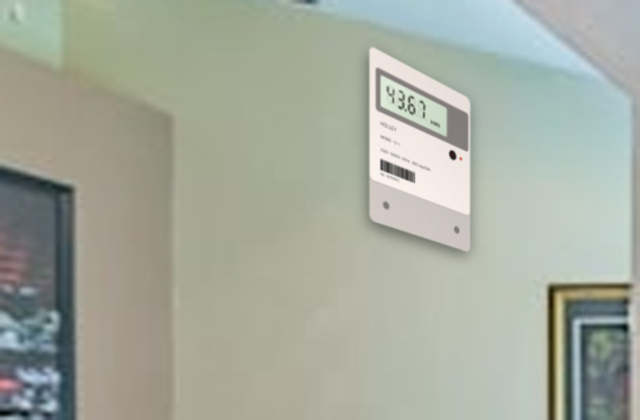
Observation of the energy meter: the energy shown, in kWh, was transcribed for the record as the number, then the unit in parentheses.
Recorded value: 43.67 (kWh)
